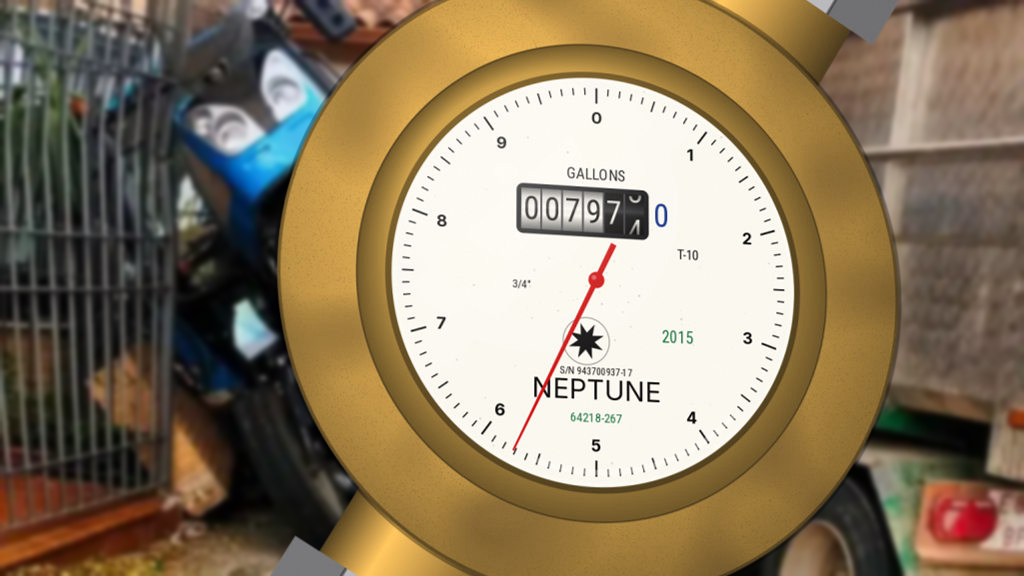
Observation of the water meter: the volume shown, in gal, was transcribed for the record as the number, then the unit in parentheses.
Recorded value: 79735.7 (gal)
